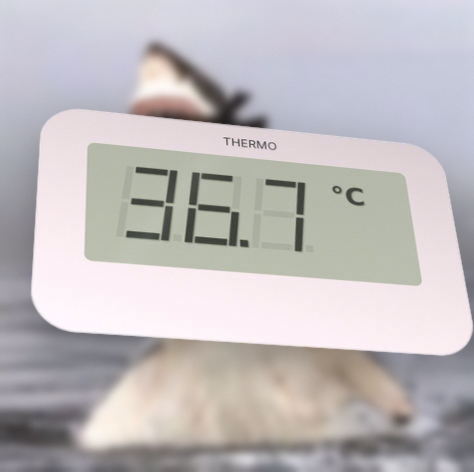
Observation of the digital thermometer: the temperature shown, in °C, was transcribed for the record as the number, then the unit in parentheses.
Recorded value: 36.7 (°C)
